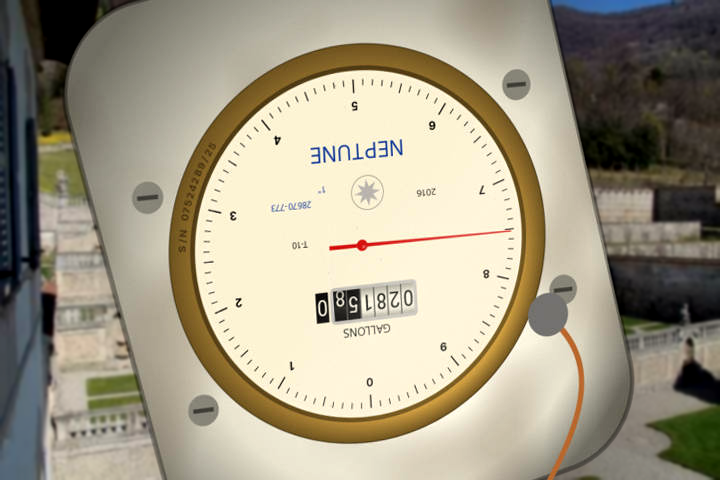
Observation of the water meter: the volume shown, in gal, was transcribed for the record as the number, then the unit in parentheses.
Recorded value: 281577.5 (gal)
